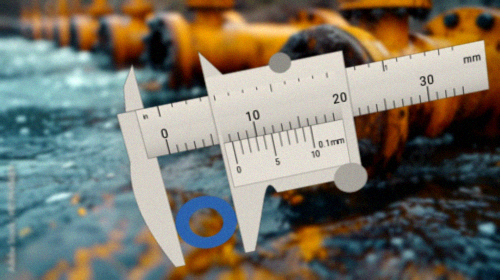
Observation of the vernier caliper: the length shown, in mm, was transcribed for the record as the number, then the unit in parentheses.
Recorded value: 7.2 (mm)
